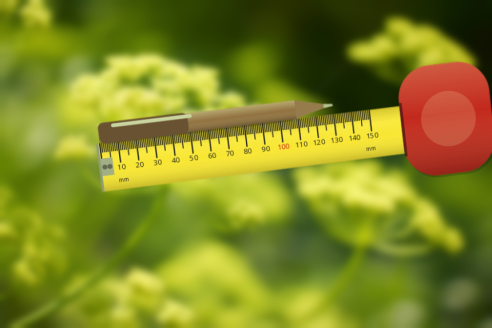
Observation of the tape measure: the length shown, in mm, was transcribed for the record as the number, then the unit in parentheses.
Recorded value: 130 (mm)
